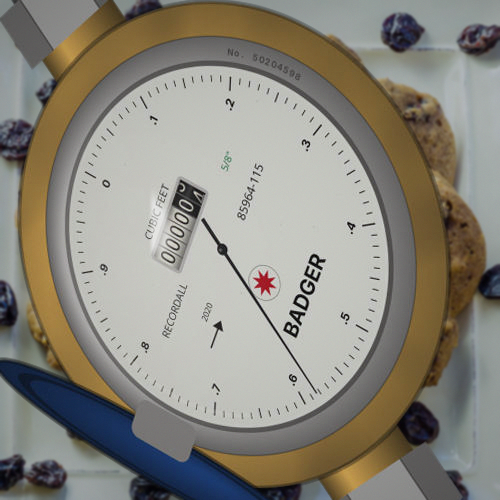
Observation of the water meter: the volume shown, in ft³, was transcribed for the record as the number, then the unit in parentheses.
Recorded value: 3.58 (ft³)
